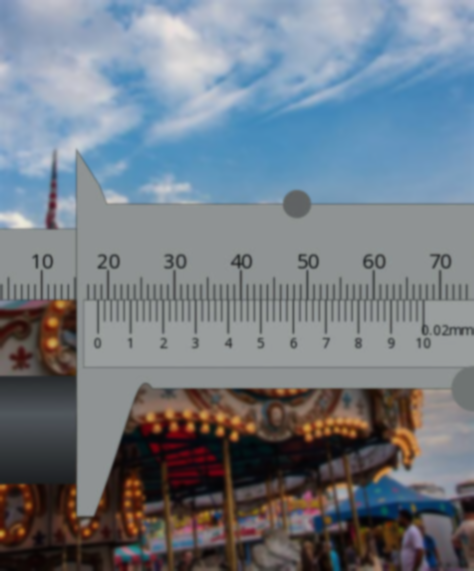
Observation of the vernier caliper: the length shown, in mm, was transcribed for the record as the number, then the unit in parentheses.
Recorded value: 18.5 (mm)
